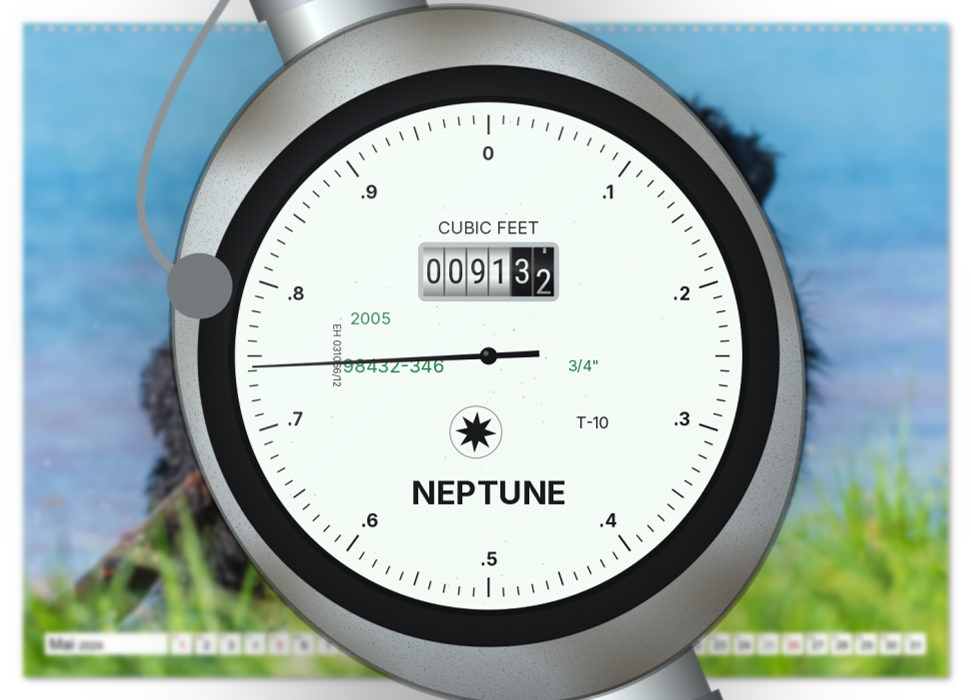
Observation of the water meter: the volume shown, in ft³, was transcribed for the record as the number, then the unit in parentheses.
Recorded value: 9131.74 (ft³)
